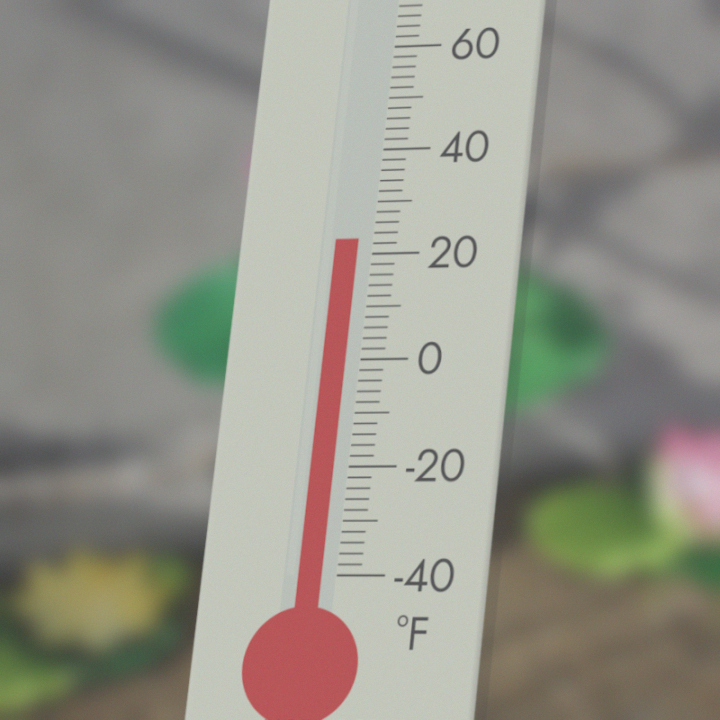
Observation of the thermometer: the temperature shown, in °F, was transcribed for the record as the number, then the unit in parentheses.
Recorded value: 23 (°F)
